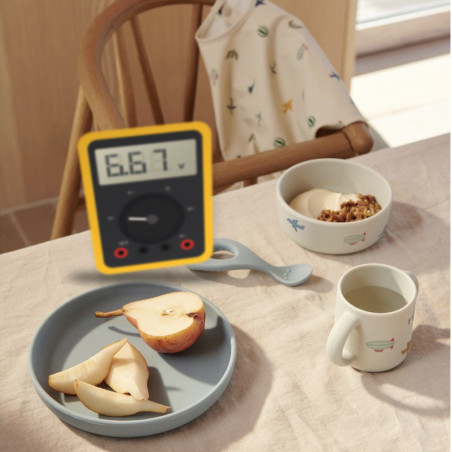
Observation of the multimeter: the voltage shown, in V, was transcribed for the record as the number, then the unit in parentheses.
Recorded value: 6.67 (V)
